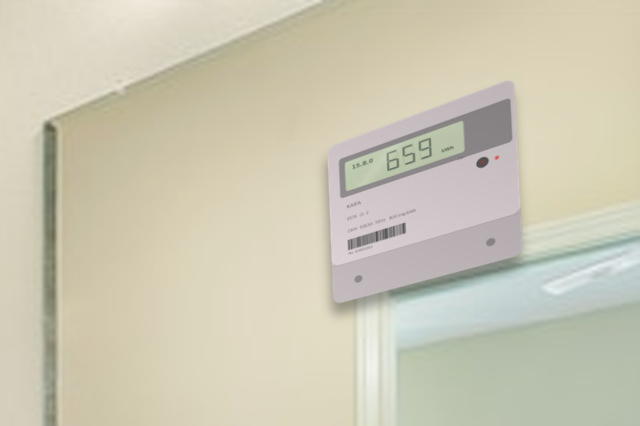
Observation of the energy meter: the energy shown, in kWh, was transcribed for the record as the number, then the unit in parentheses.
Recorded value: 659 (kWh)
